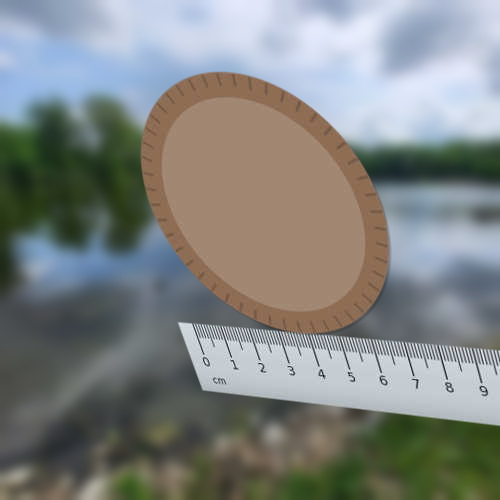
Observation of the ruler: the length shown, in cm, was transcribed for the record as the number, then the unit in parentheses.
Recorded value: 7.5 (cm)
